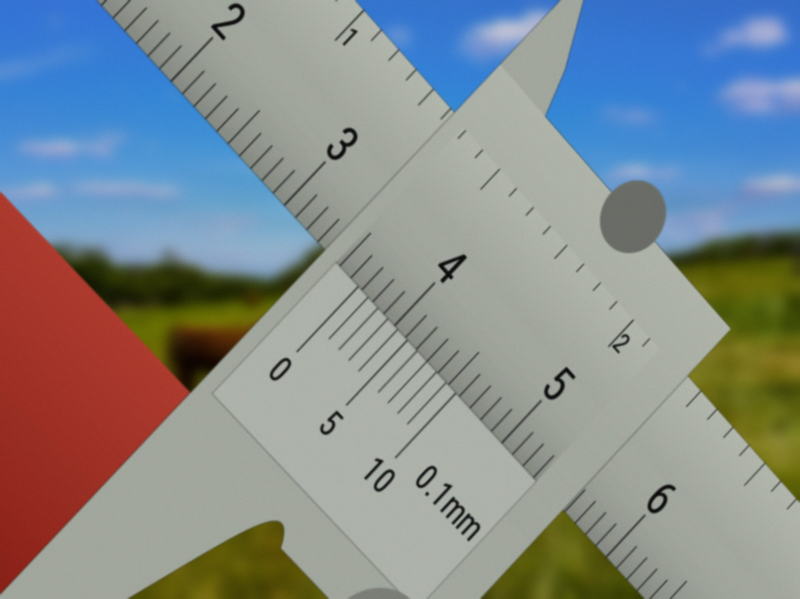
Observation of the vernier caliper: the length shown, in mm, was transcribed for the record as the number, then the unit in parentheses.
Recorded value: 36.7 (mm)
